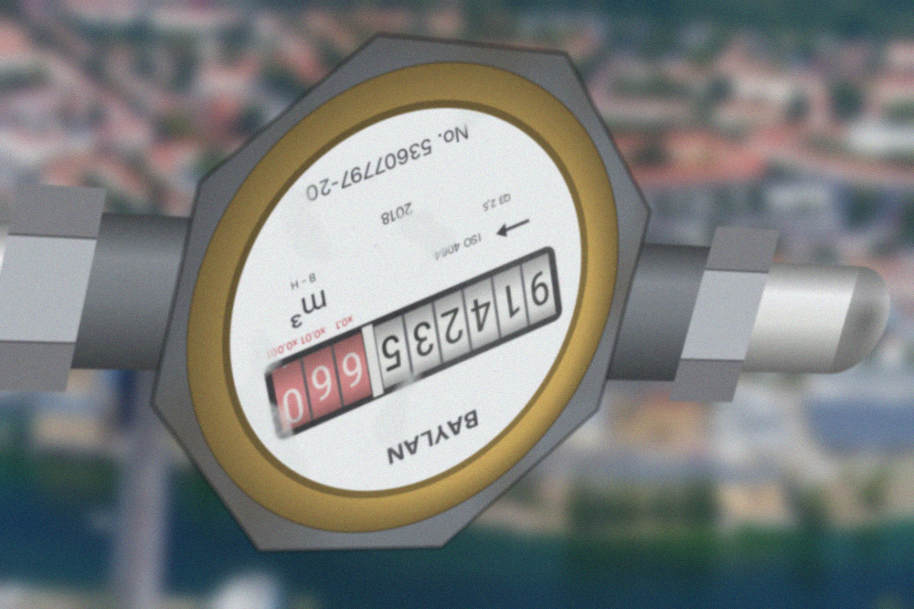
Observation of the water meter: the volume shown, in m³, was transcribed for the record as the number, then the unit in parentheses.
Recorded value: 914235.660 (m³)
